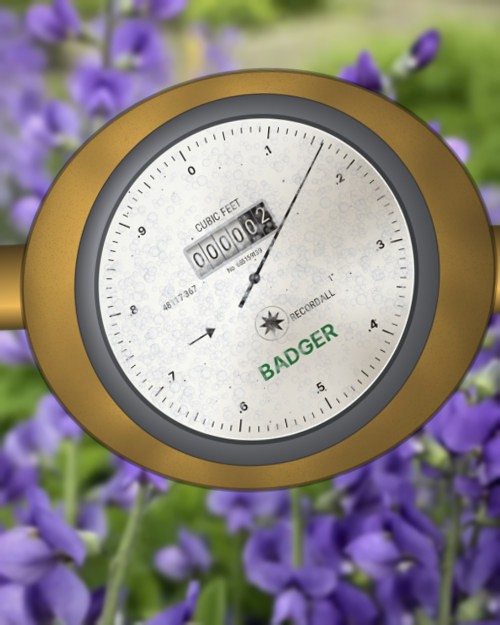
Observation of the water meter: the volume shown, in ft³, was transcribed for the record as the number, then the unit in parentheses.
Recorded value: 2.16 (ft³)
